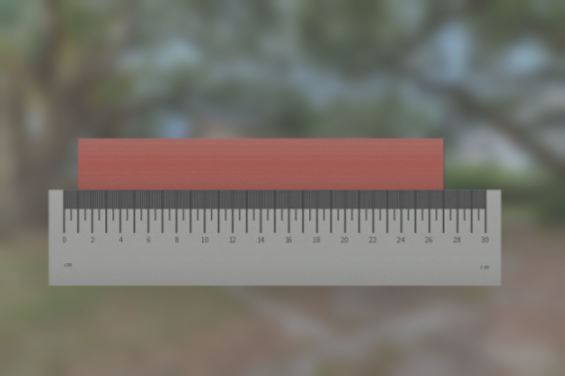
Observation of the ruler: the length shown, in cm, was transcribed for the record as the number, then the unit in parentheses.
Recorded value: 26 (cm)
